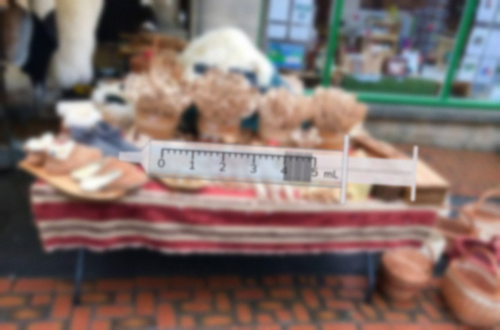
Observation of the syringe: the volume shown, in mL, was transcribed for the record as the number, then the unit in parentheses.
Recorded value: 4 (mL)
